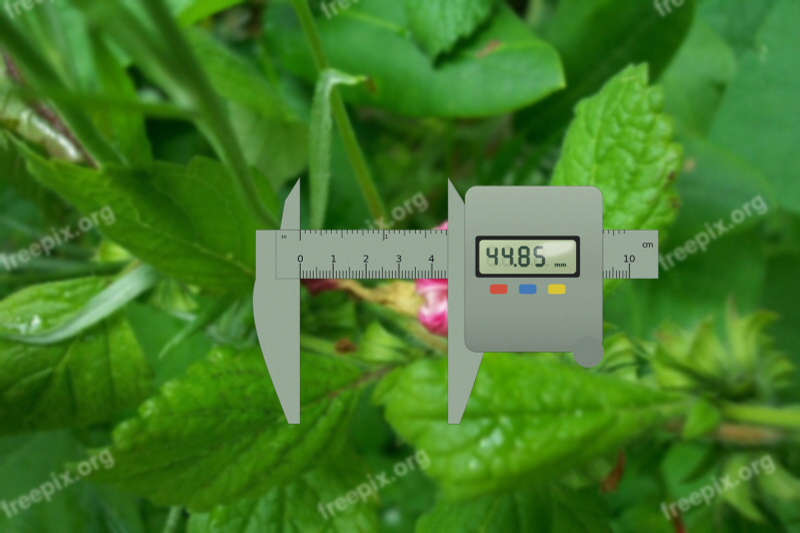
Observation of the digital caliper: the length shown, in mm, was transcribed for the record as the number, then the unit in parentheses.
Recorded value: 44.85 (mm)
